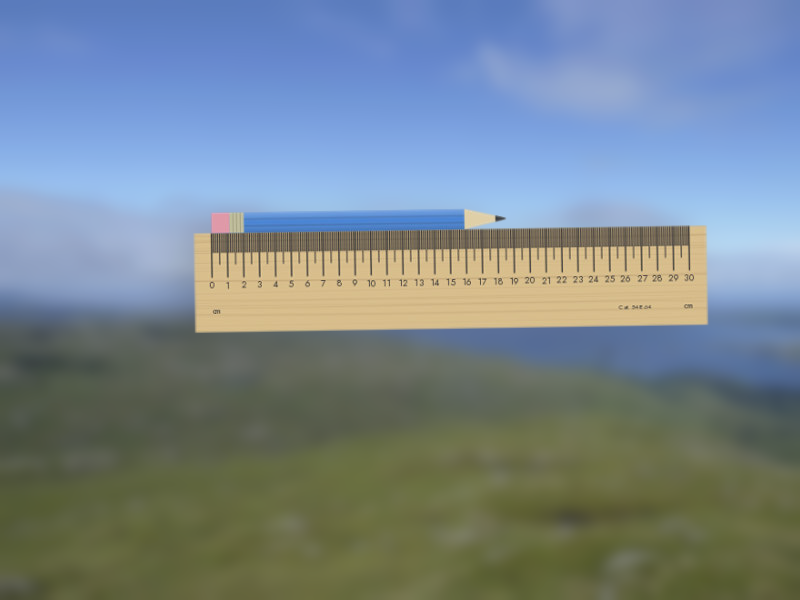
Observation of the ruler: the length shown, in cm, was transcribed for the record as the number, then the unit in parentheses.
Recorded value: 18.5 (cm)
